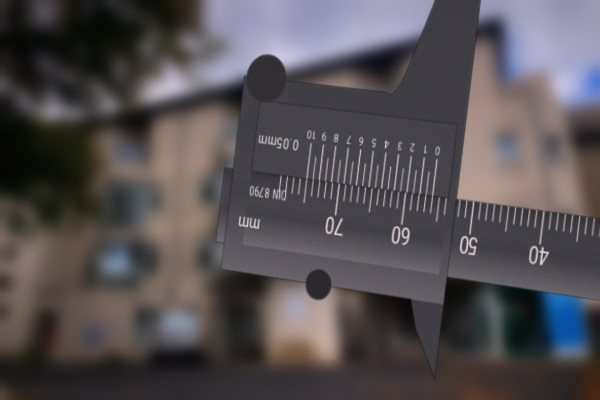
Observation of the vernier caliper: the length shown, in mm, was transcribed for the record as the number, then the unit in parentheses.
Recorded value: 56.0 (mm)
